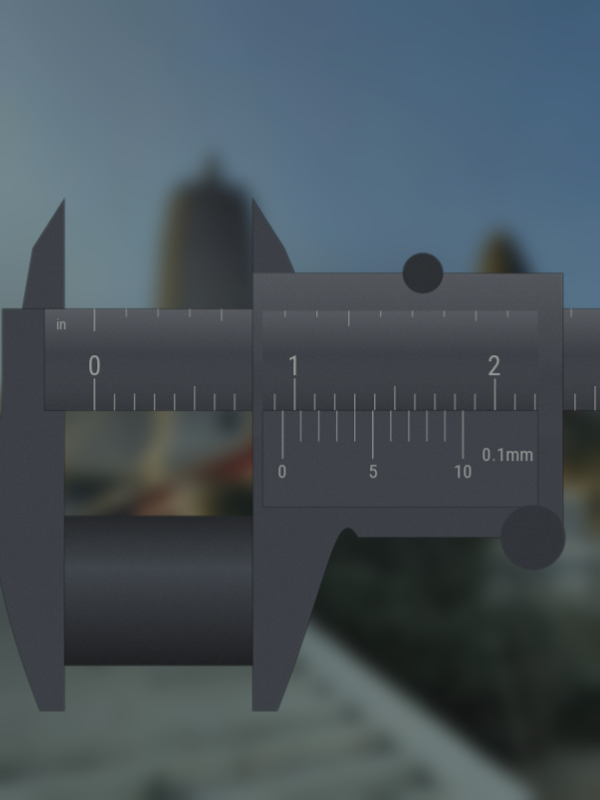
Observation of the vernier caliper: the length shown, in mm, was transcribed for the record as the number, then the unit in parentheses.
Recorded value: 9.4 (mm)
